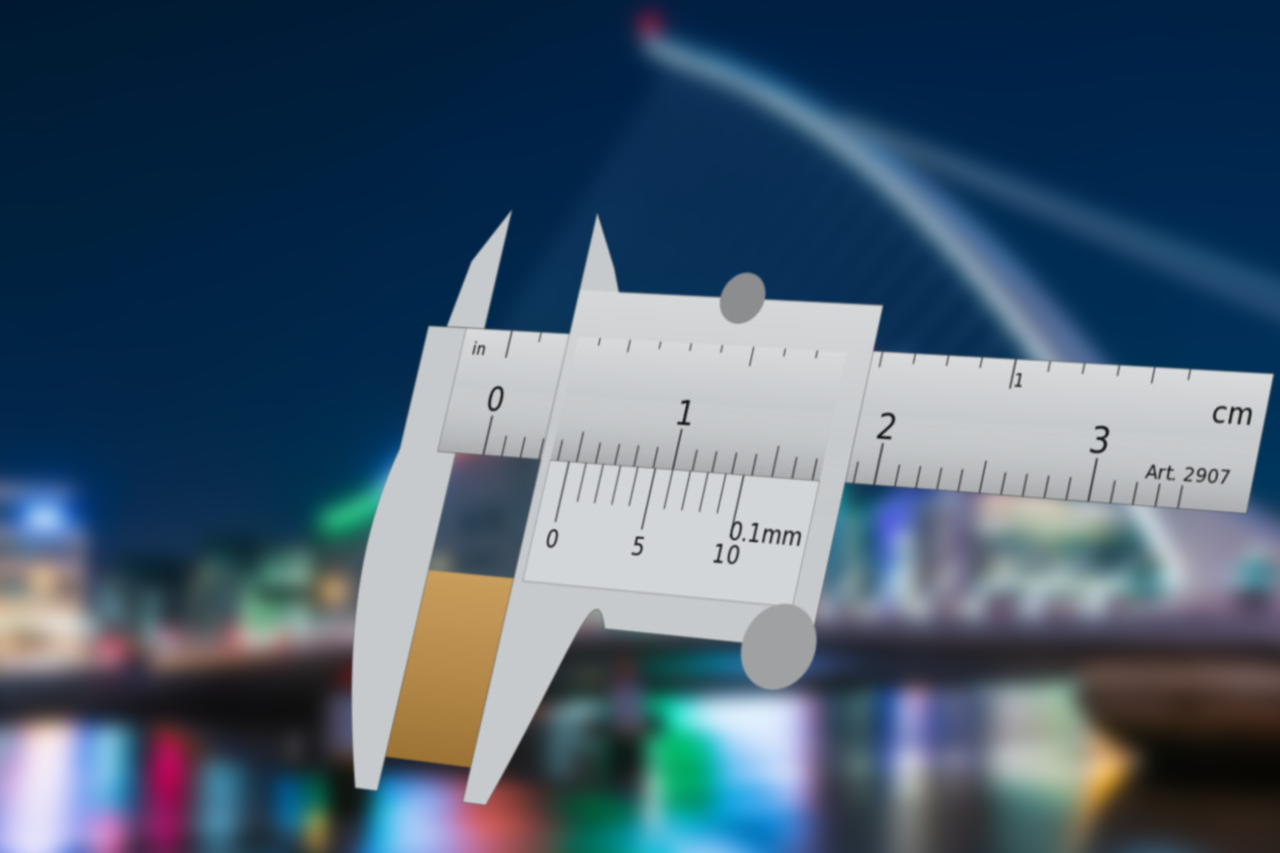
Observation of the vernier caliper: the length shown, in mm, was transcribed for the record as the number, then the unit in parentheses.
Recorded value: 4.6 (mm)
